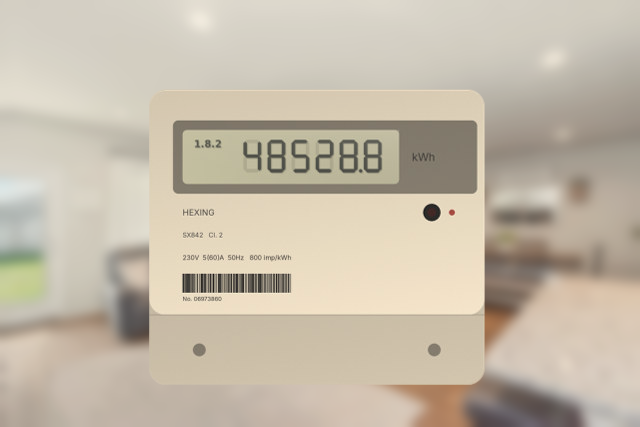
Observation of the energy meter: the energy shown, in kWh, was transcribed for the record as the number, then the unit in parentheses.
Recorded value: 48528.8 (kWh)
